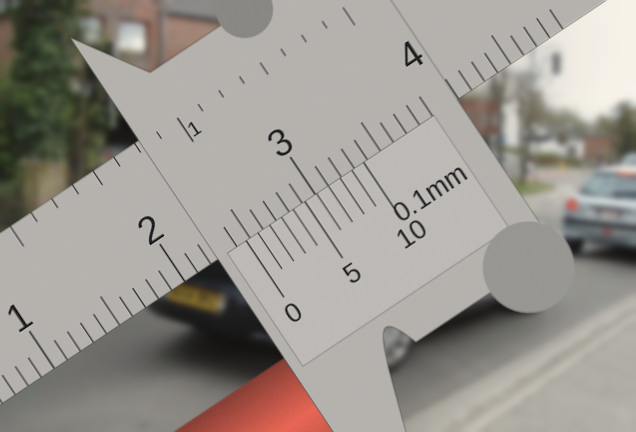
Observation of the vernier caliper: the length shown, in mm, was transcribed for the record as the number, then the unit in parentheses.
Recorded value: 24.7 (mm)
